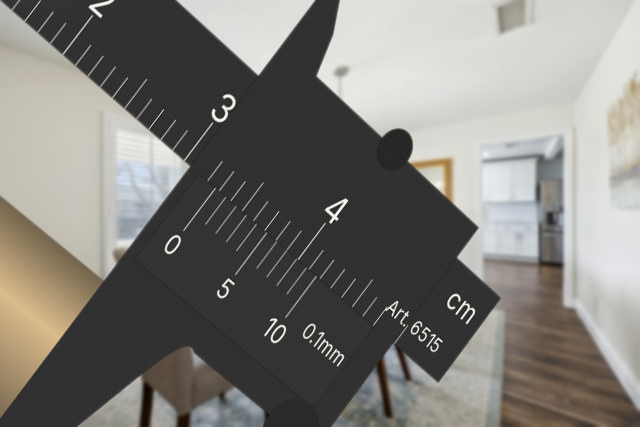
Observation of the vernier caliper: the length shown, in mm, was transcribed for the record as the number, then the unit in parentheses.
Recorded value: 32.7 (mm)
